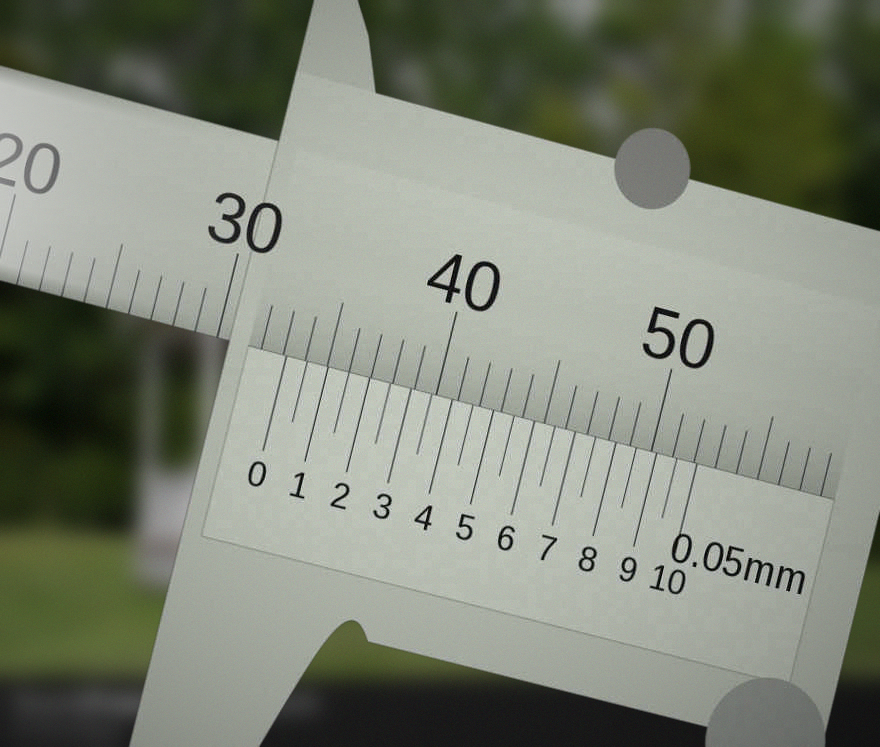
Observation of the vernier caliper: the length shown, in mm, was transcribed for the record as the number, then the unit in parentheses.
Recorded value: 33.15 (mm)
